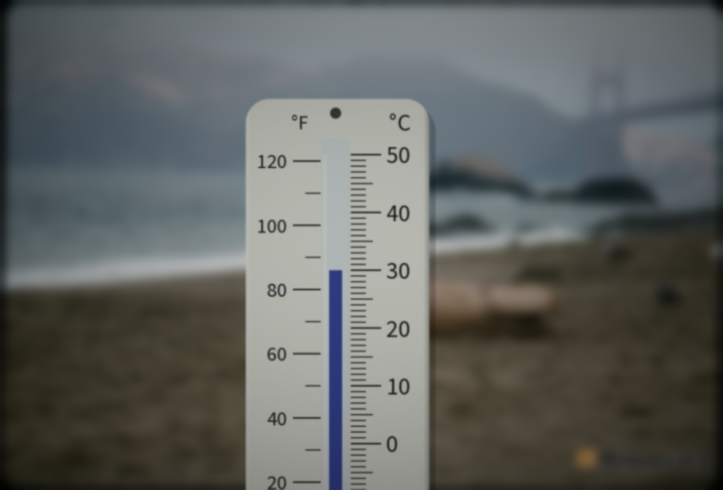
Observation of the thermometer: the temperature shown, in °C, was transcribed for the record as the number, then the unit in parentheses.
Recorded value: 30 (°C)
